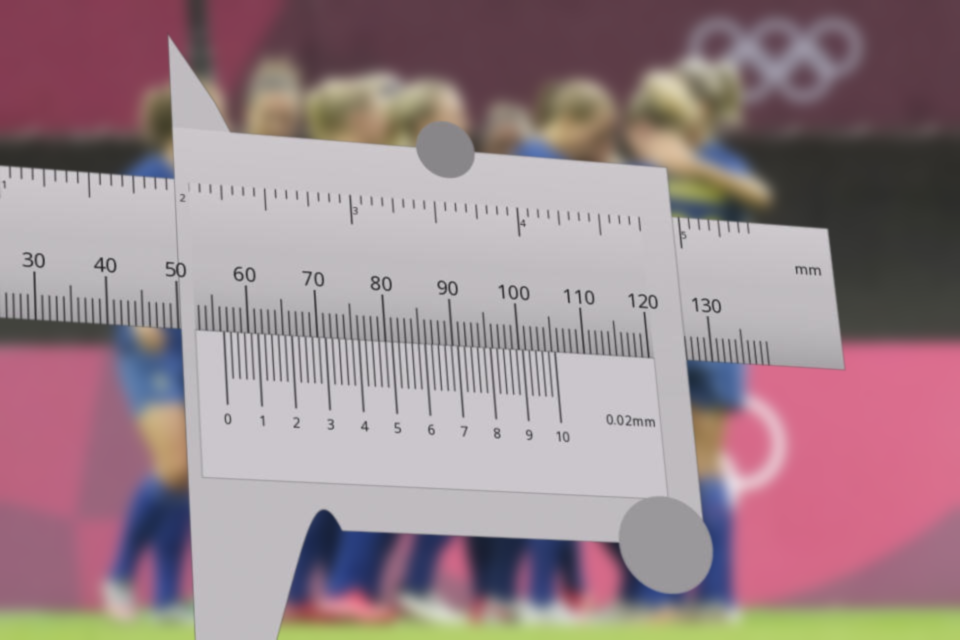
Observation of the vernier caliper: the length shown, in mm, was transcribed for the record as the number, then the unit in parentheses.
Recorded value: 56.5 (mm)
